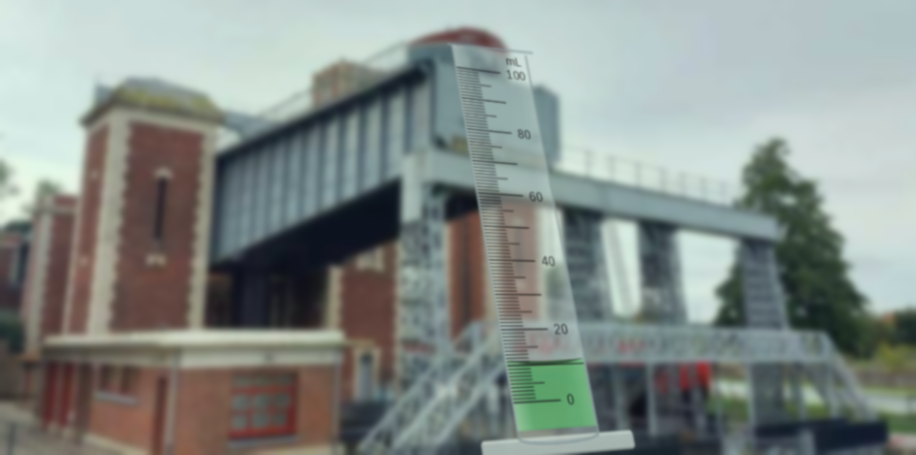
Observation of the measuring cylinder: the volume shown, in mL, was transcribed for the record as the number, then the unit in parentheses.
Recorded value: 10 (mL)
